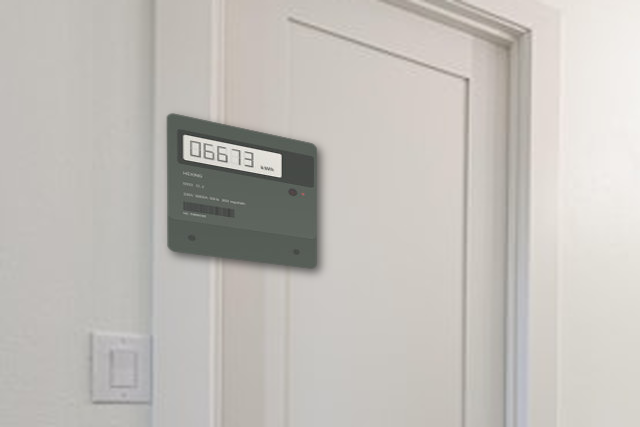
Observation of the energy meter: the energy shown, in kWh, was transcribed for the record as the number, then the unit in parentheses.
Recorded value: 6673 (kWh)
